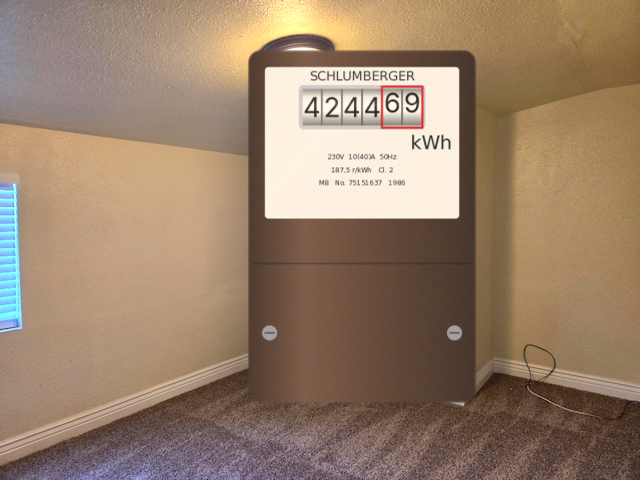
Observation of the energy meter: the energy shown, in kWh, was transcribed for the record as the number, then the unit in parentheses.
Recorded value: 4244.69 (kWh)
